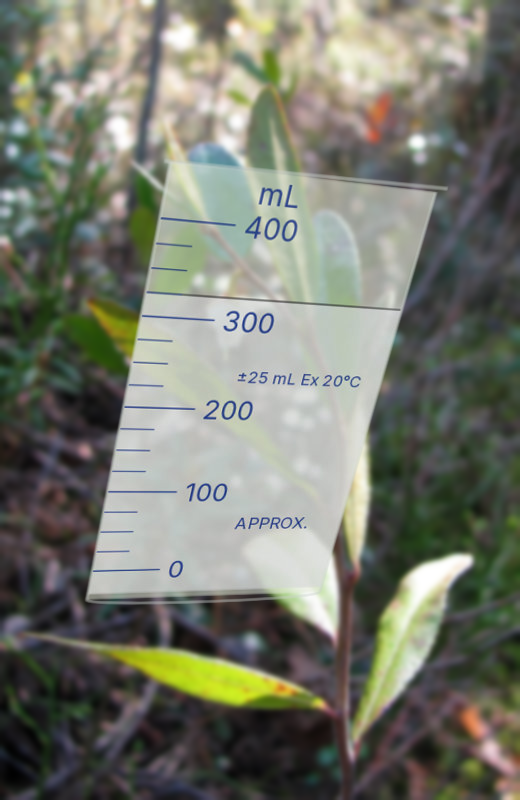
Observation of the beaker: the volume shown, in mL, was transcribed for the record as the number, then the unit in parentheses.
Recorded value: 325 (mL)
